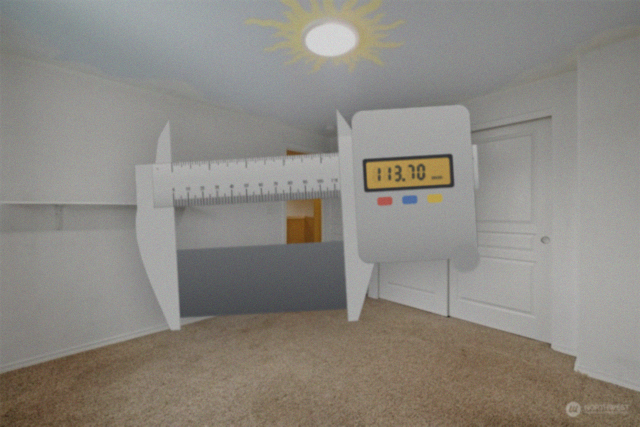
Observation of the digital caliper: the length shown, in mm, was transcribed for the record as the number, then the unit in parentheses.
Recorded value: 113.70 (mm)
